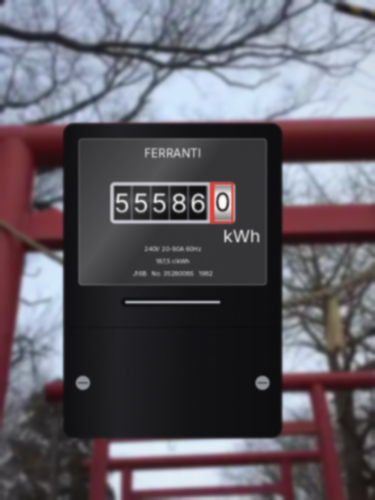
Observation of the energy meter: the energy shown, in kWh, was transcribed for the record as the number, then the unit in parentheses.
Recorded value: 55586.0 (kWh)
